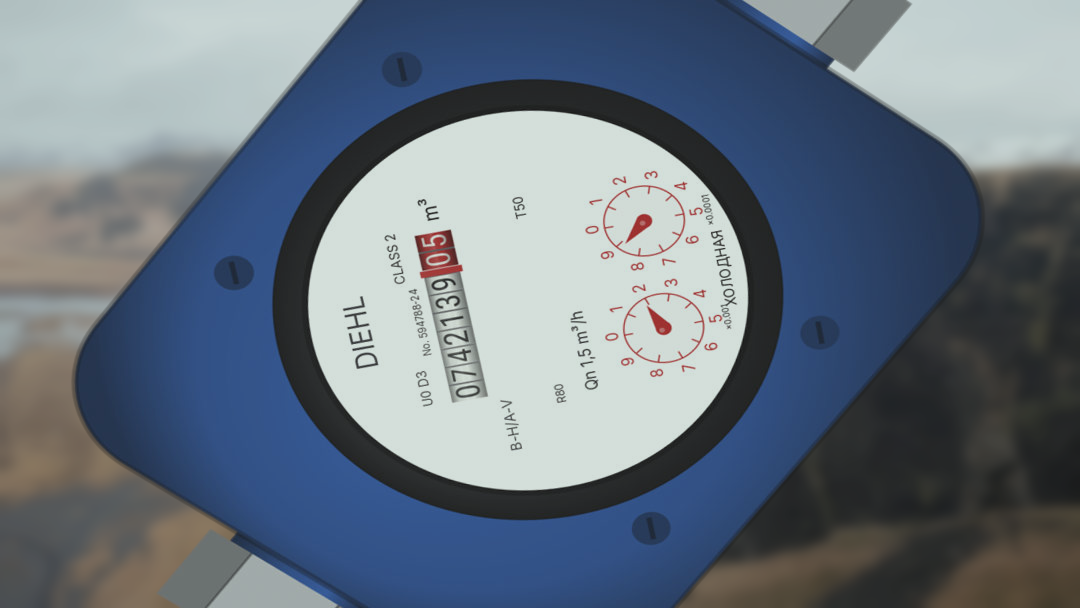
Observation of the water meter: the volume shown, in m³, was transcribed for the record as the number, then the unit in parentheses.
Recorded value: 742139.0518 (m³)
